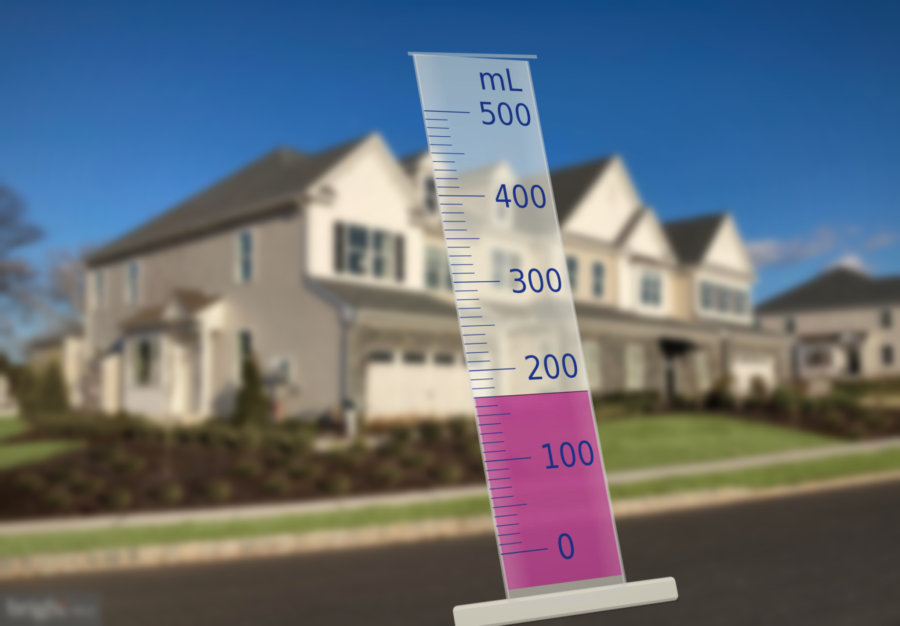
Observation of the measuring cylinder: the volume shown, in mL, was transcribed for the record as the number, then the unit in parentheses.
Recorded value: 170 (mL)
